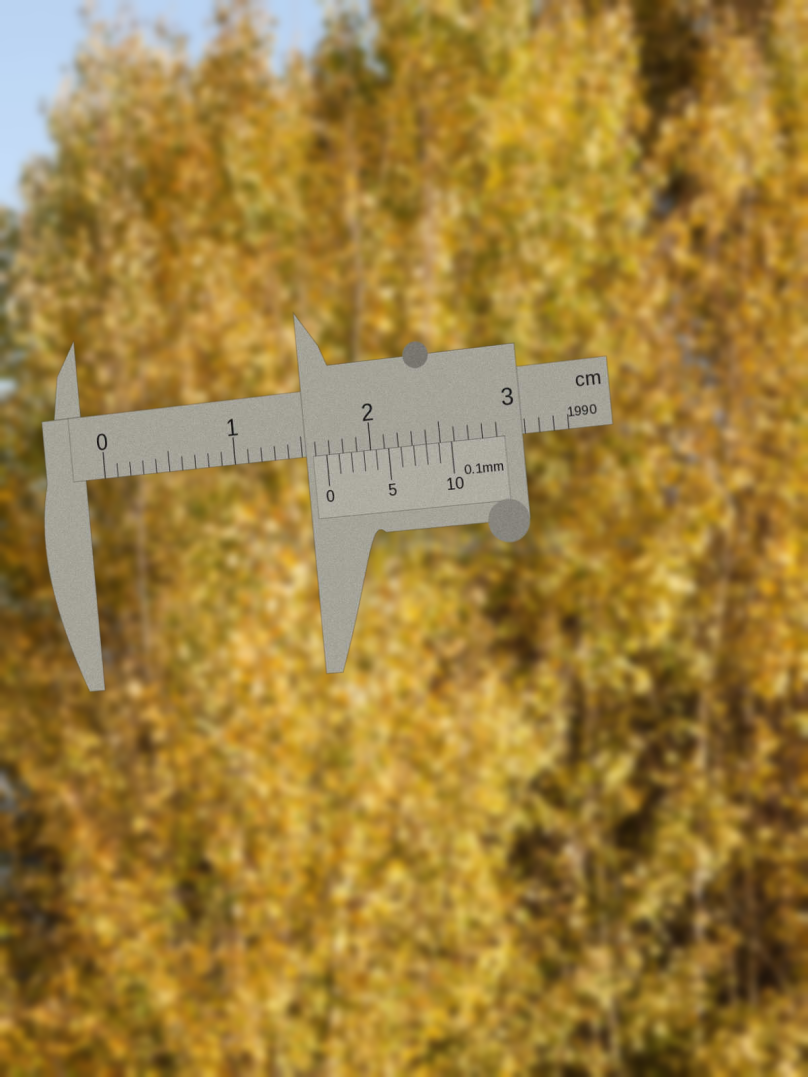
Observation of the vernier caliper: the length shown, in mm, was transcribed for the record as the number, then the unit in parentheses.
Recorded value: 16.8 (mm)
